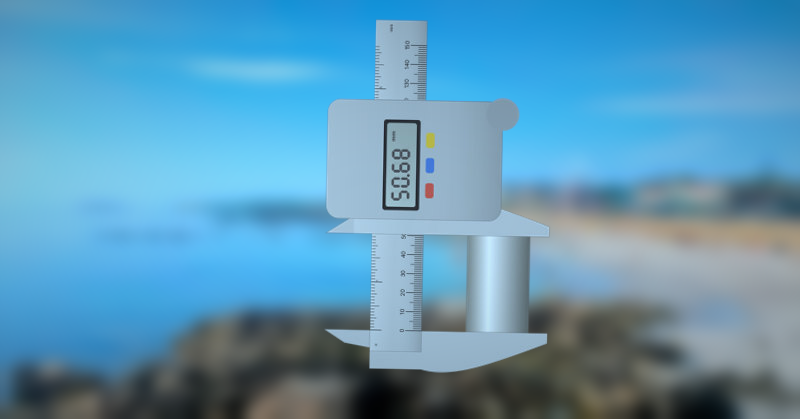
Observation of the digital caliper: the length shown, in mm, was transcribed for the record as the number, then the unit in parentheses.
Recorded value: 50.68 (mm)
